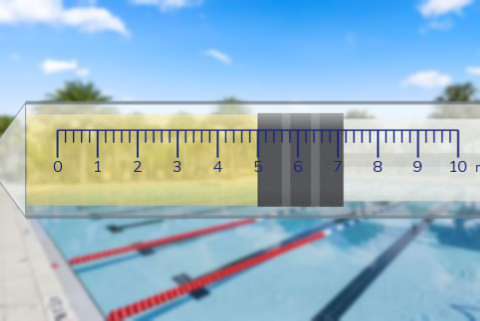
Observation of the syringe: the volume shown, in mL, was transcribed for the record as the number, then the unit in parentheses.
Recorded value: 5 (mL)
